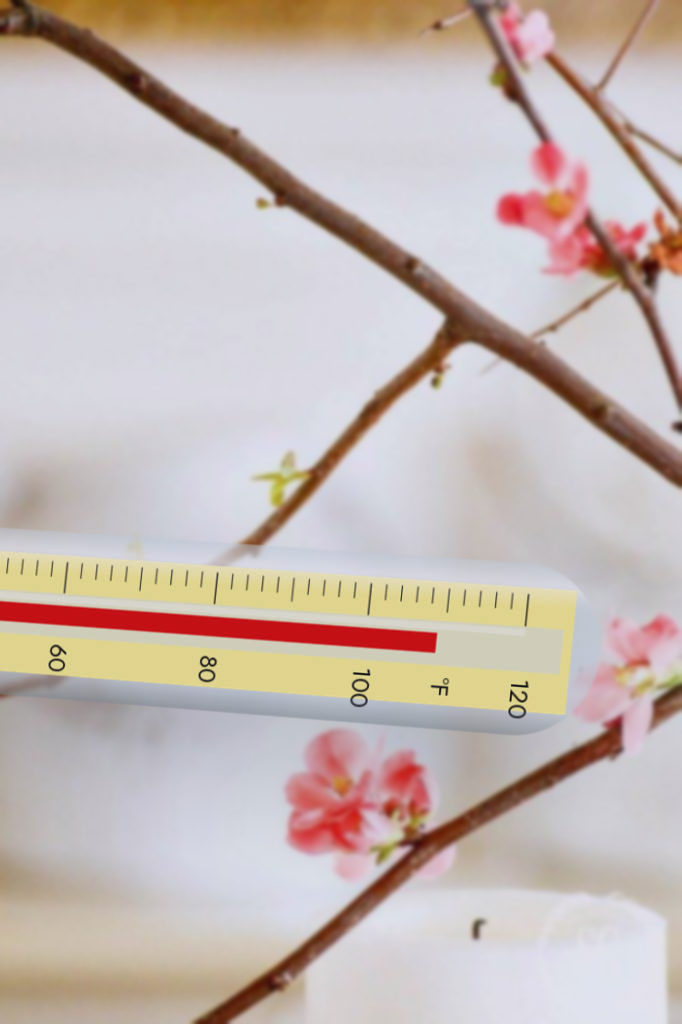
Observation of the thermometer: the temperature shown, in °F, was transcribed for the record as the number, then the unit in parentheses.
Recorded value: 109 (°F)
